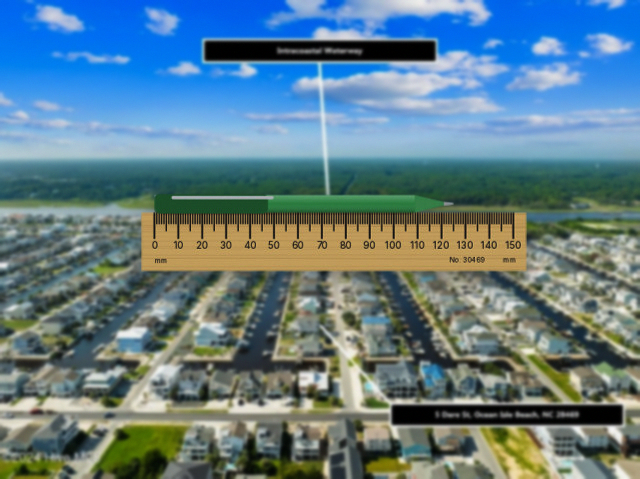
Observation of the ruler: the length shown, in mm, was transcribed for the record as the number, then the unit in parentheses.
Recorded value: 125 (mm)
